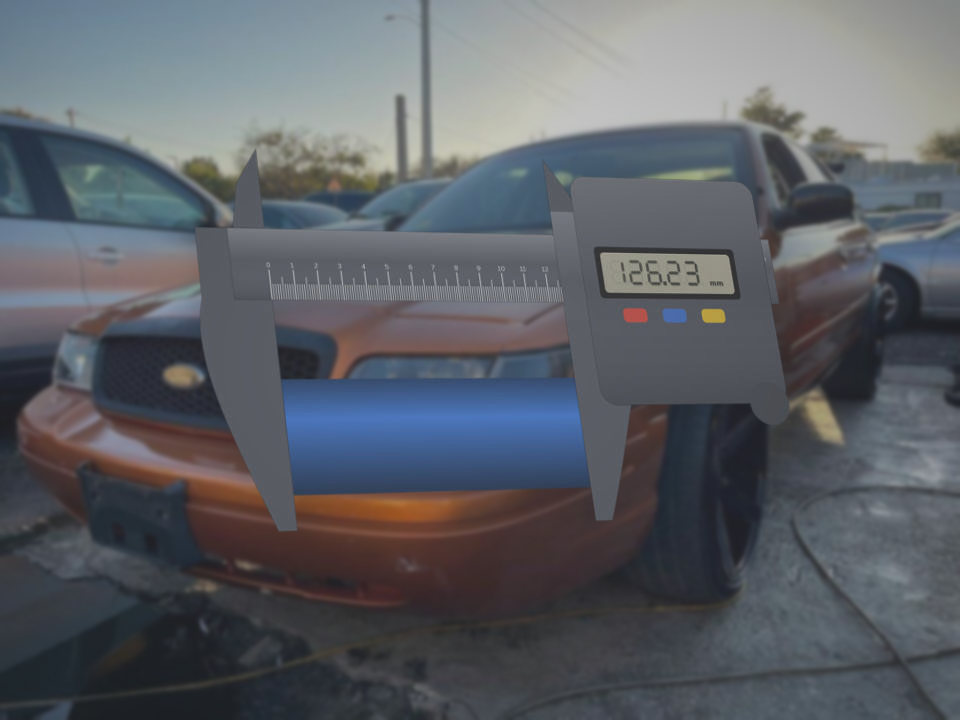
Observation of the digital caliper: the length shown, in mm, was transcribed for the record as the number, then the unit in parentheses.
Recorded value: 126.23 (mm)
